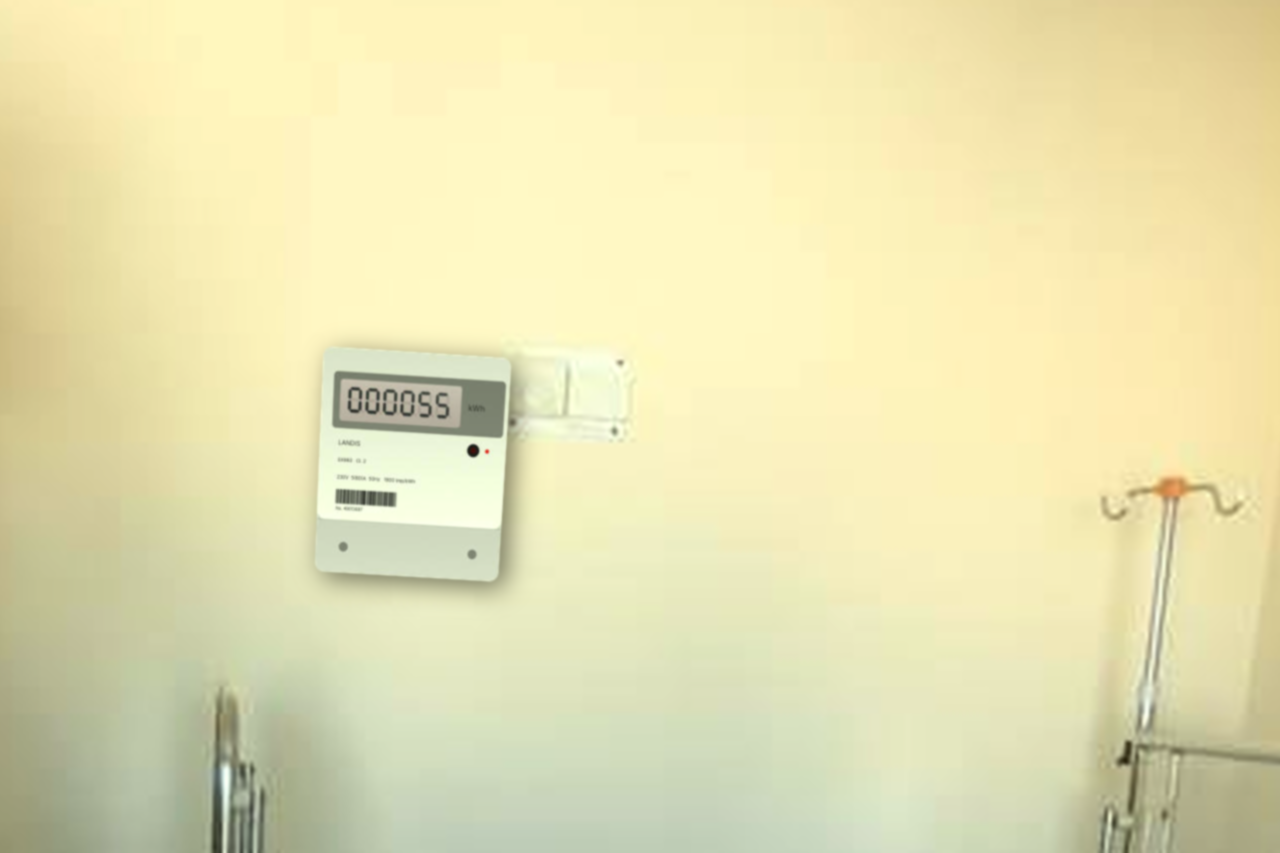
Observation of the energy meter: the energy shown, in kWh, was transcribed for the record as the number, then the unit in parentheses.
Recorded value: 55 (kWh)
